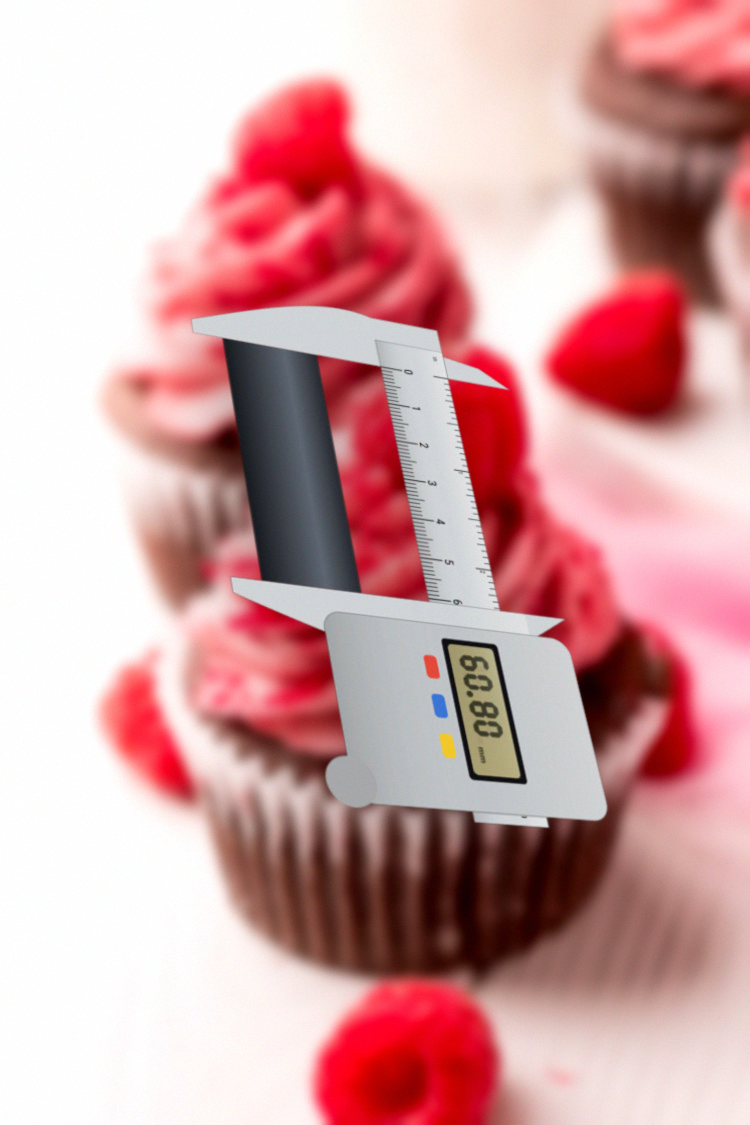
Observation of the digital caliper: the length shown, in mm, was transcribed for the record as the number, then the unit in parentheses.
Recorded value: 60.80 (mm)
